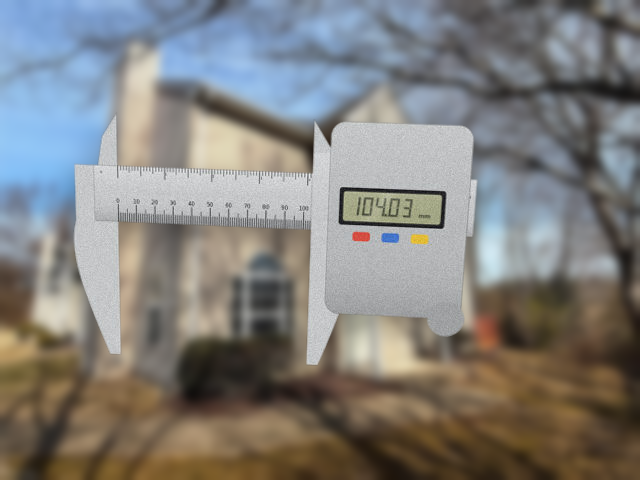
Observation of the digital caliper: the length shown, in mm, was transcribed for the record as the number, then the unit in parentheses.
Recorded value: 104.03 (mm)
